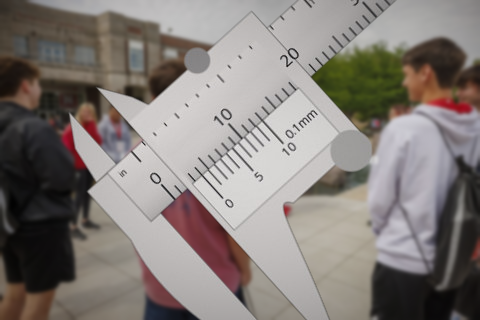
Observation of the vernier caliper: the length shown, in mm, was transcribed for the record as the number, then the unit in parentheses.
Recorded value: 4.0 (mm)
